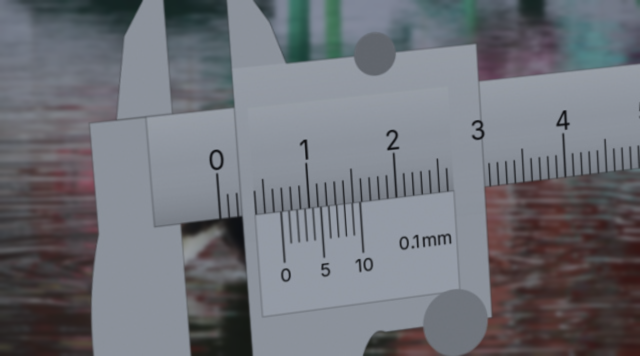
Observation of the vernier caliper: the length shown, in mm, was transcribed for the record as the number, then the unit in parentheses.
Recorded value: 6.8 (mm)
